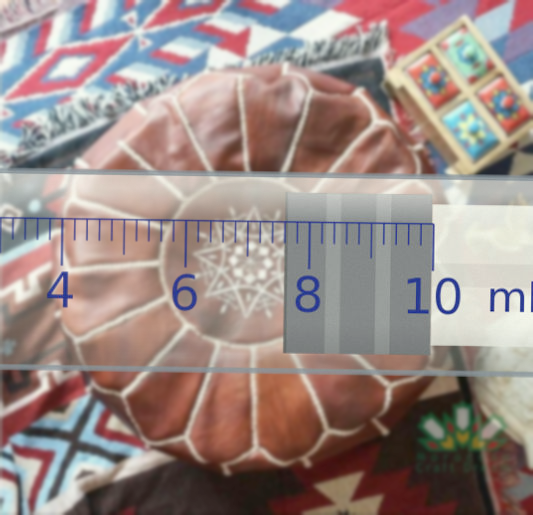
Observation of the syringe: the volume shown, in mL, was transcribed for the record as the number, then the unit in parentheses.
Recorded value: 7.6 (mL)
